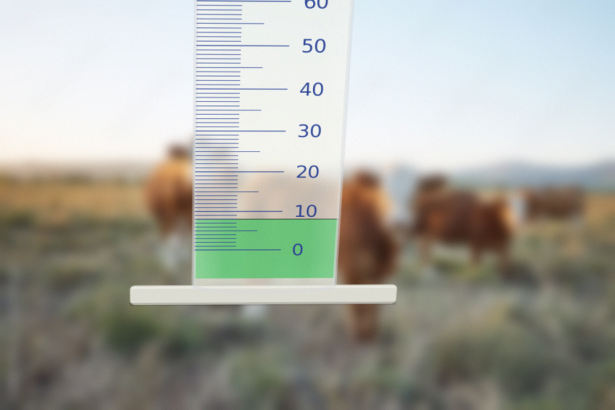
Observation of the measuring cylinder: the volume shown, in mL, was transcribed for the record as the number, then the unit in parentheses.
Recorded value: 8 (mL)
